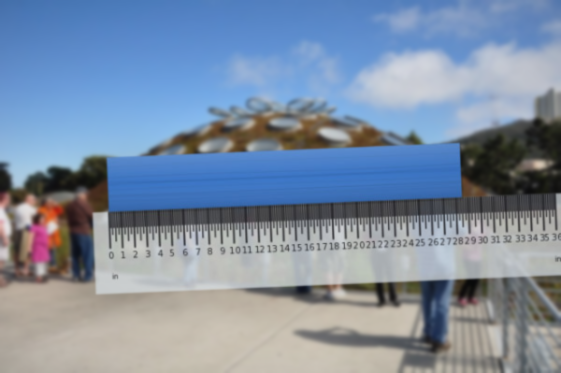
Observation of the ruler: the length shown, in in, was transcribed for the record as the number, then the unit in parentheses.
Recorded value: 28.5 (in)
